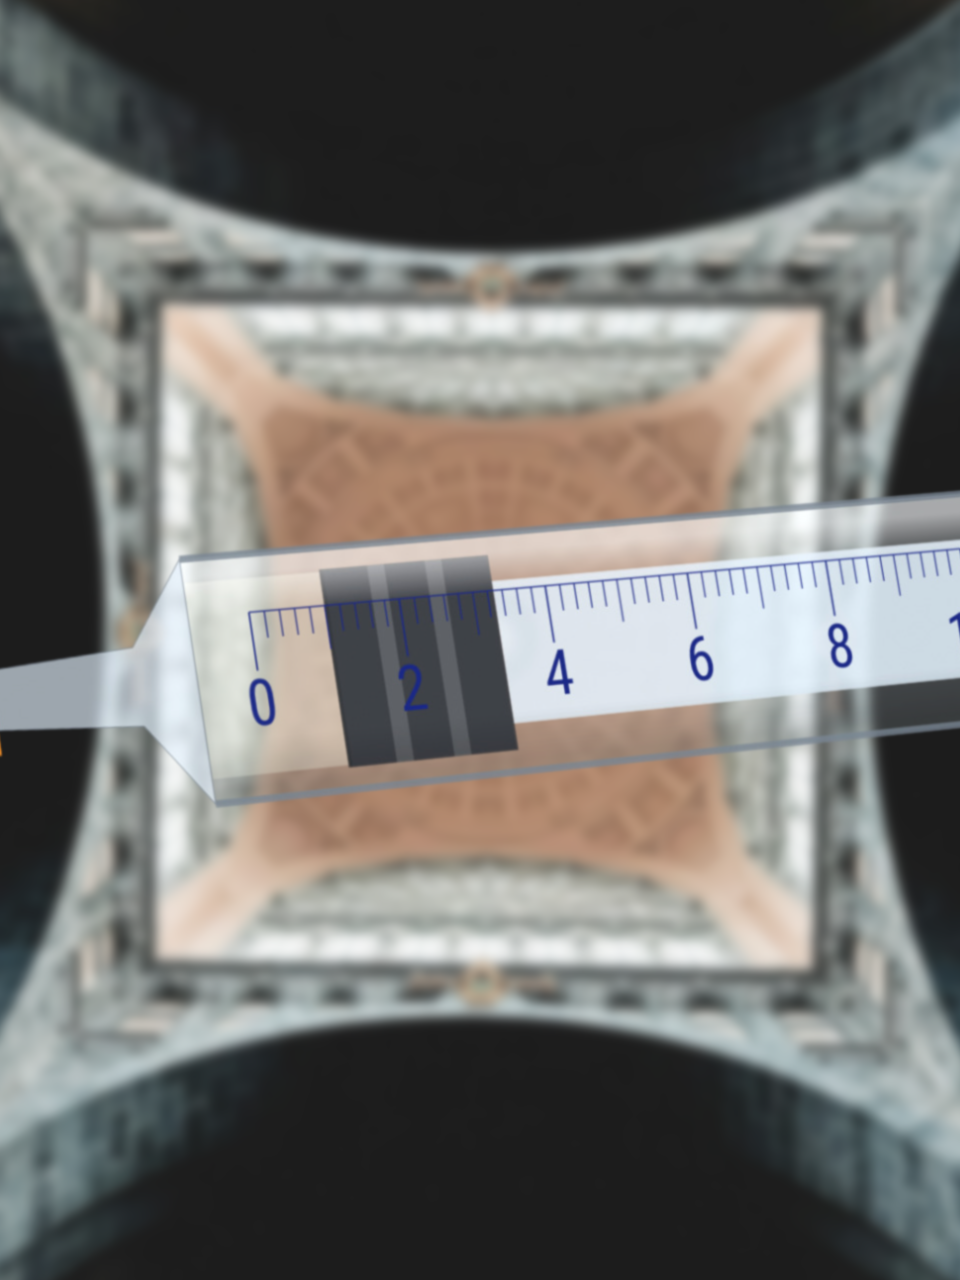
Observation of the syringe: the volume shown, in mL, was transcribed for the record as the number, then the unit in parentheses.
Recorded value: 1 (mL)
